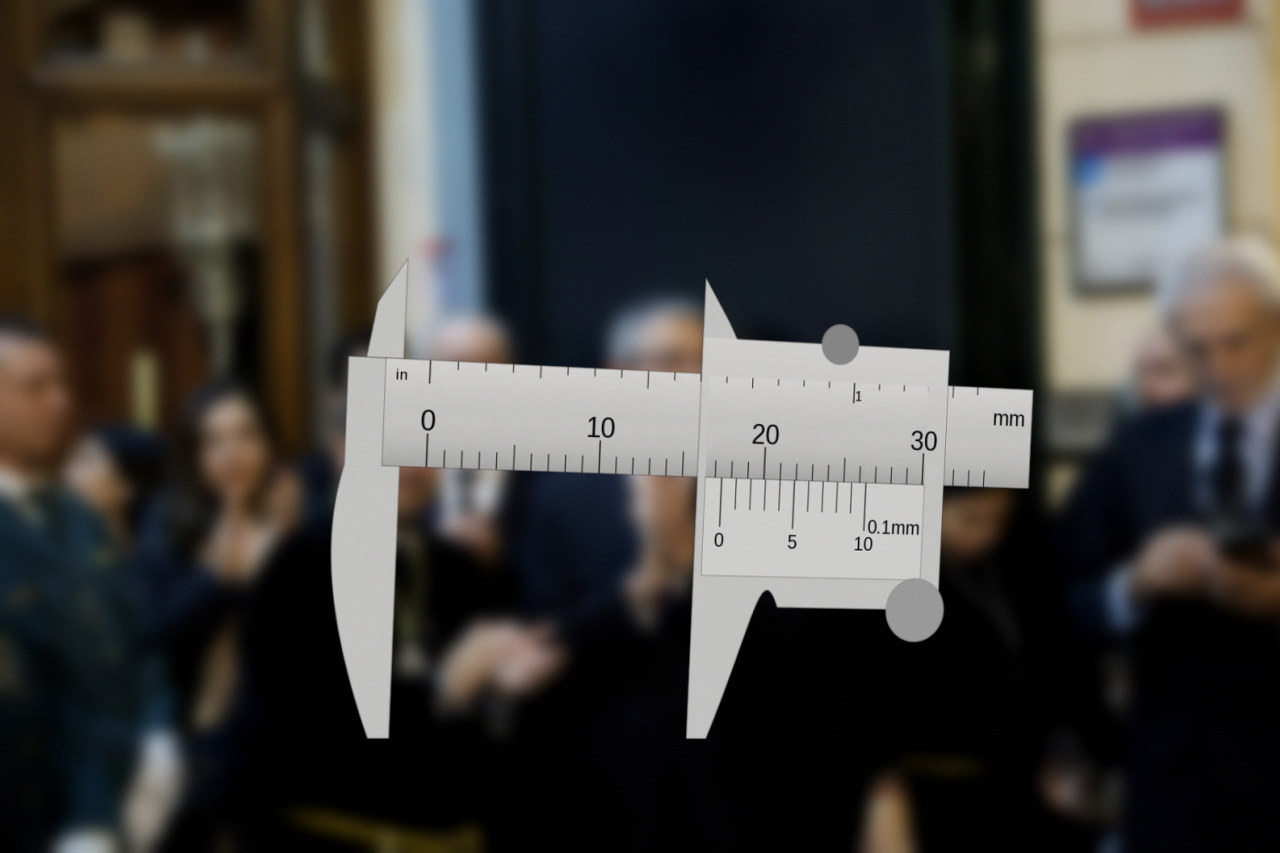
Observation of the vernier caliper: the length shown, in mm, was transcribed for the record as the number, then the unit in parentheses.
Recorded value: 17.4 (mm)
